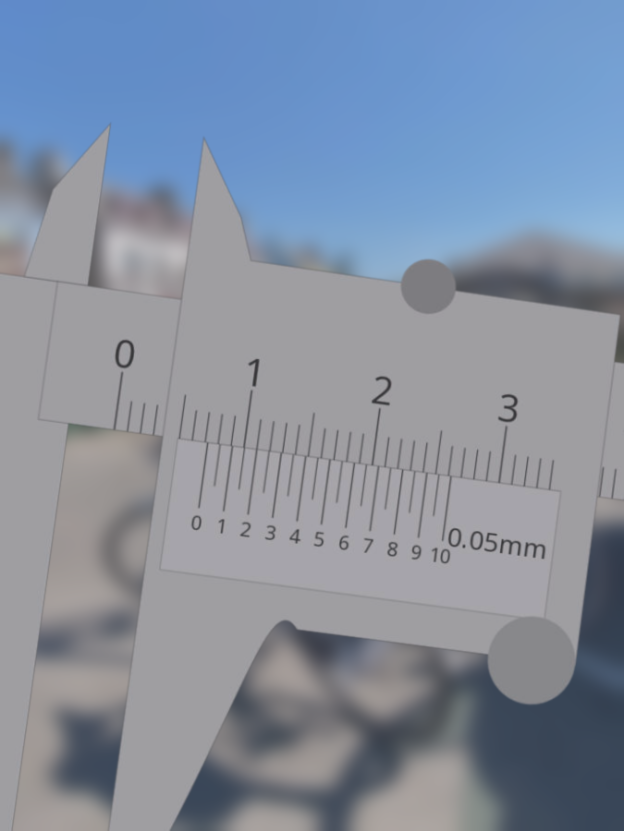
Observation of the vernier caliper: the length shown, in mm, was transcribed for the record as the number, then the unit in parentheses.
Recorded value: 7.2 (mm)
